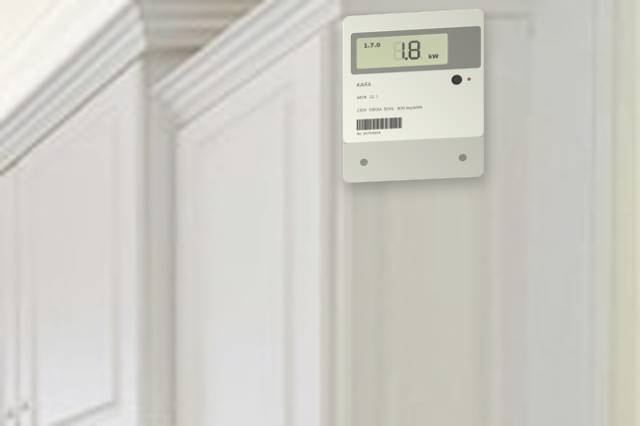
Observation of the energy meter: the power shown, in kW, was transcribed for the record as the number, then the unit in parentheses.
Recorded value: 1.8 (kW)
